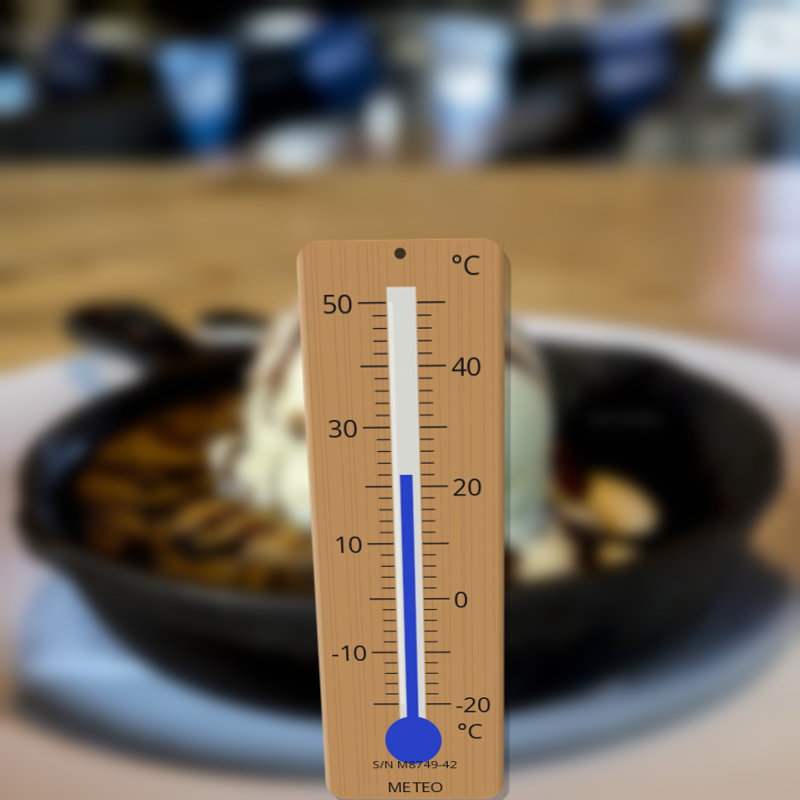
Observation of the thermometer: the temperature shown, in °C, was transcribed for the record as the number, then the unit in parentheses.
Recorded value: 22 (°C)
